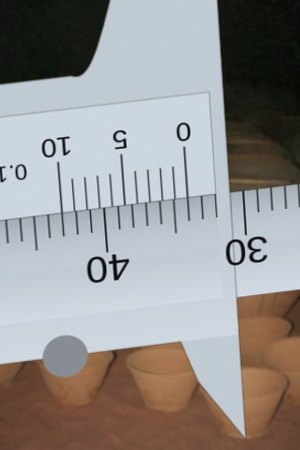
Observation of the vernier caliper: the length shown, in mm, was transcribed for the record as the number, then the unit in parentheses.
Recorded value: 34.0 (mm)
